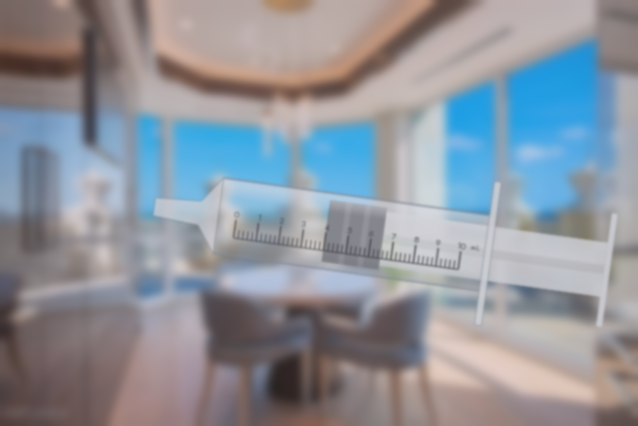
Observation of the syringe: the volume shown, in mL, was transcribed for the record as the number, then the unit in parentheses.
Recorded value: 4 (mL)
